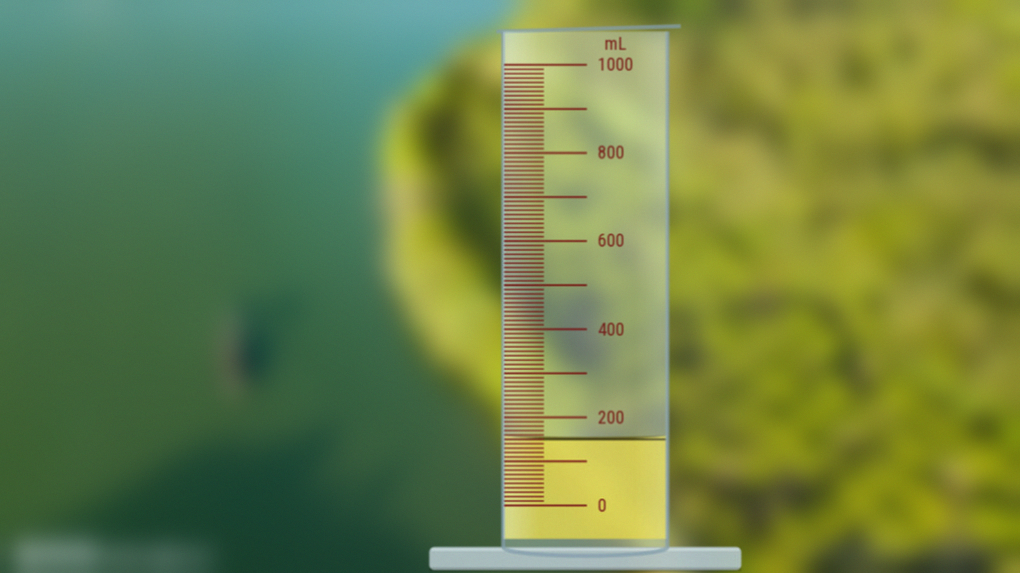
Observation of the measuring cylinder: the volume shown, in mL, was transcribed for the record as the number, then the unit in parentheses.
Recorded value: 150 (mL)
